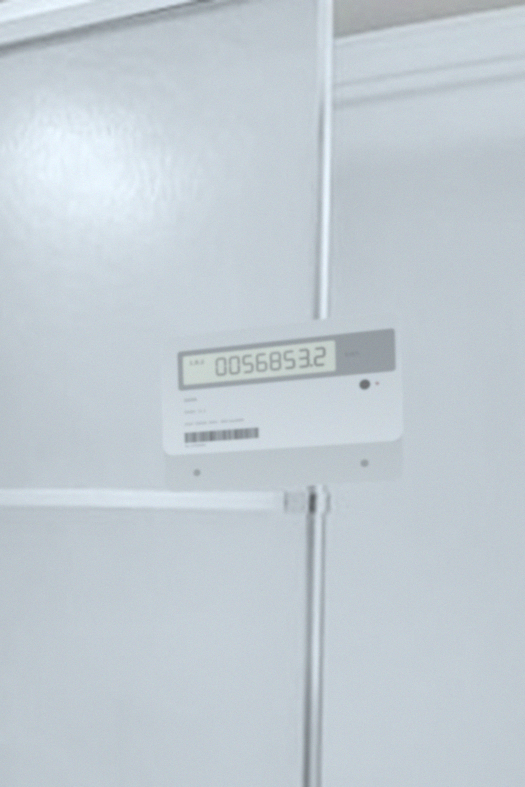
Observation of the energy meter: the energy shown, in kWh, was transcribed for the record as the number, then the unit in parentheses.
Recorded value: 56853.2 (kWh)
